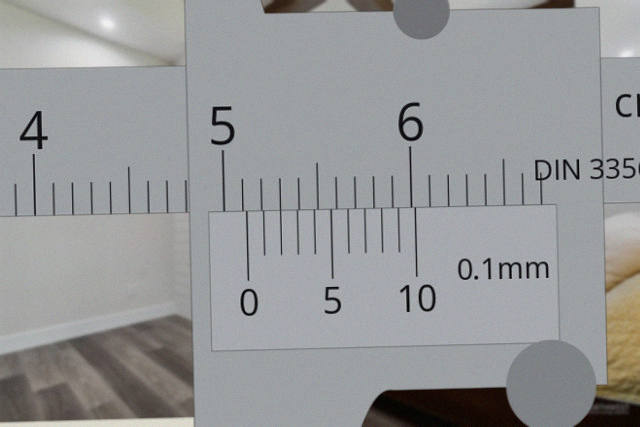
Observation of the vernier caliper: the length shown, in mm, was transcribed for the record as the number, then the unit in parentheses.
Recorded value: 51.2 (mm)
